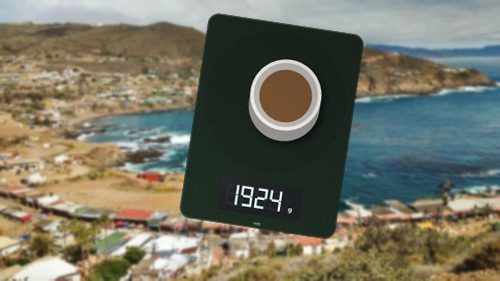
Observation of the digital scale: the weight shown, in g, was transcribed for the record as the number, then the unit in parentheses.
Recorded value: 1924 (g)
